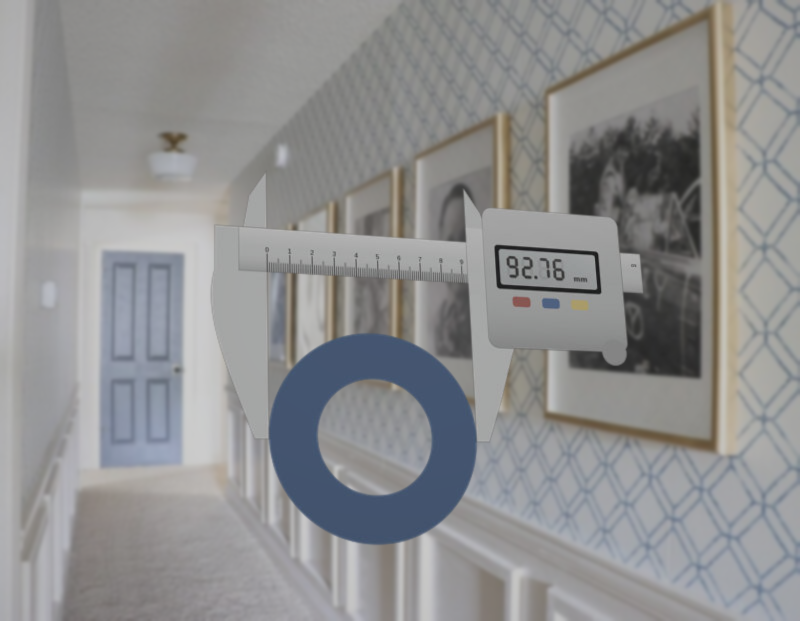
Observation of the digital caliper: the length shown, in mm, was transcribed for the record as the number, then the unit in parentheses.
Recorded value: 92.76 (mm)
